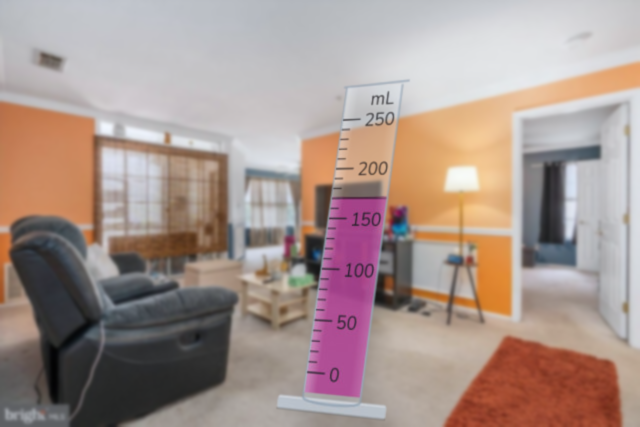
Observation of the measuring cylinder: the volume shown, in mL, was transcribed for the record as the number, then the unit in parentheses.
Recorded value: 170 (mL)
